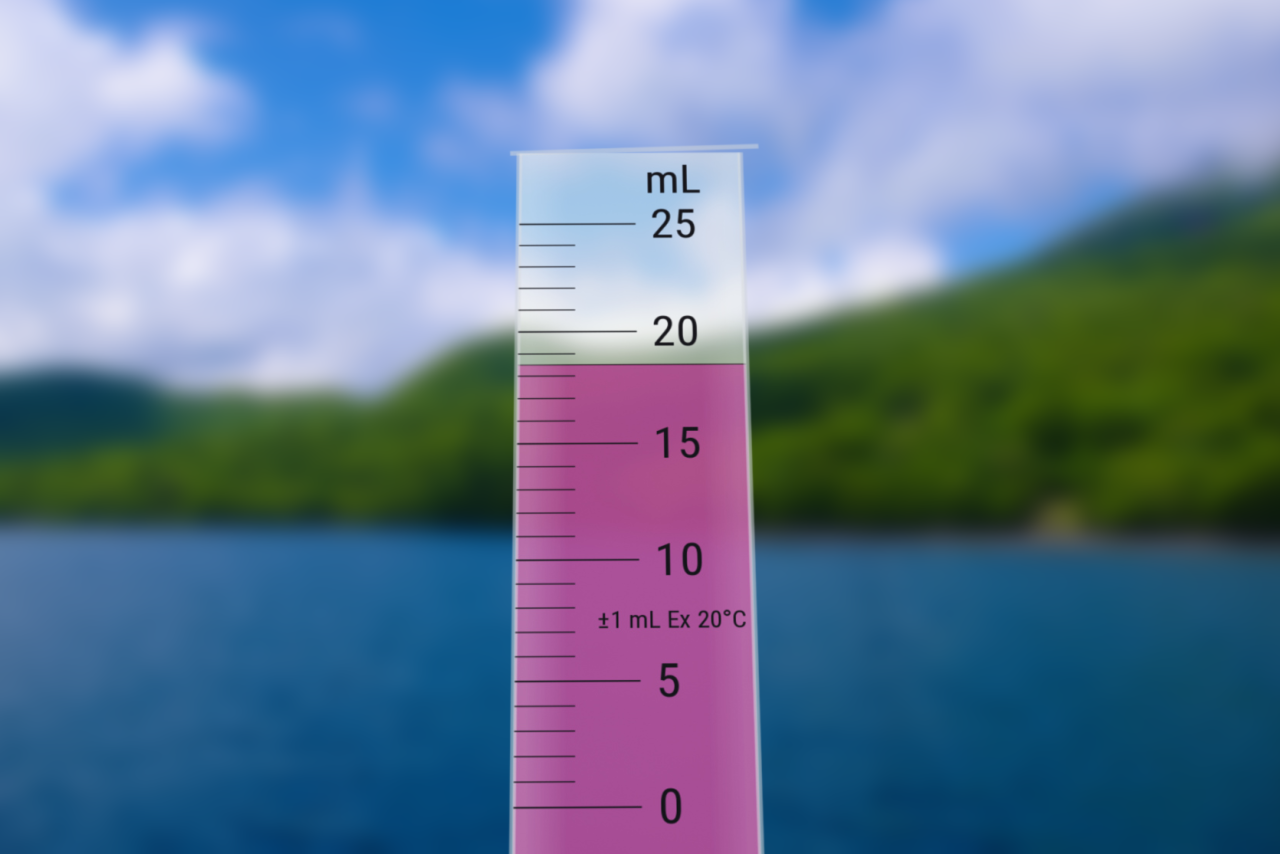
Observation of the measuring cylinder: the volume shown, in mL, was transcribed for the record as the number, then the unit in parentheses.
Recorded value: 18.5 (mL)
